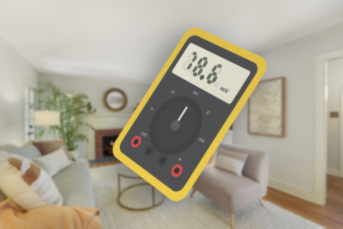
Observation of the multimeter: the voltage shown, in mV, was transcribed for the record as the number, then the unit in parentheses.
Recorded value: 78.6 (mV)
